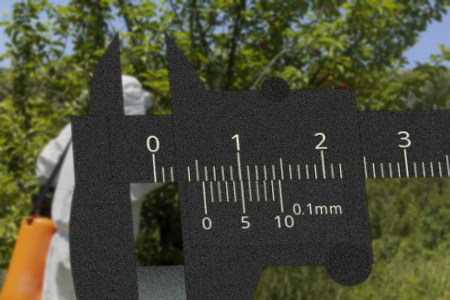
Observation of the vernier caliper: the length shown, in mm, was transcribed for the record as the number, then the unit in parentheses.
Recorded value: 5.6 (mm)
